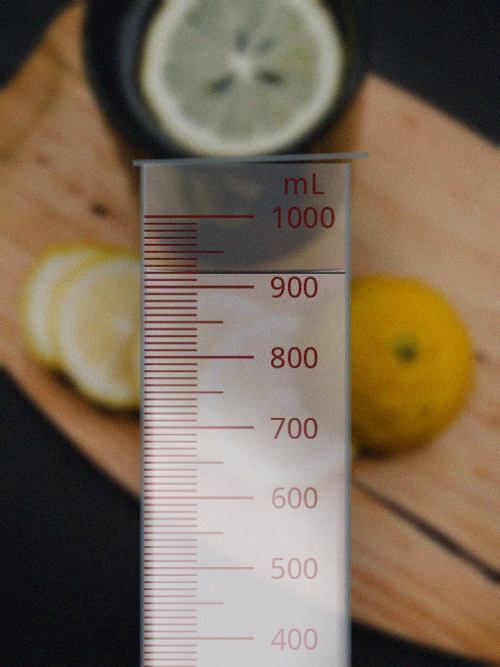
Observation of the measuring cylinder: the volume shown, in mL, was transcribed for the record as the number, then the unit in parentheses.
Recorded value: 920 (mL)
